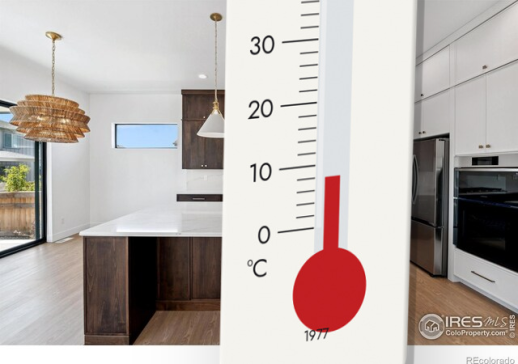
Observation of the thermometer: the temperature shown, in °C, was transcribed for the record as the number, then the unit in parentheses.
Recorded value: 8 (°C)
